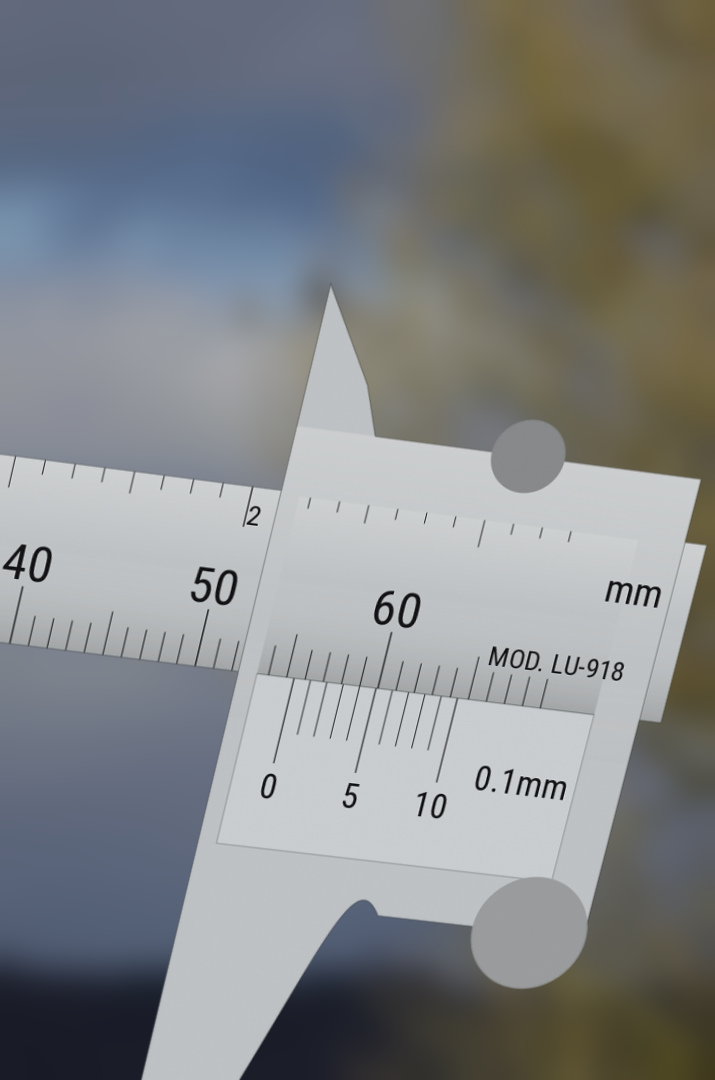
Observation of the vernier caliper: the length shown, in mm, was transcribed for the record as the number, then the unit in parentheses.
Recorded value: 55.4 (mm)
